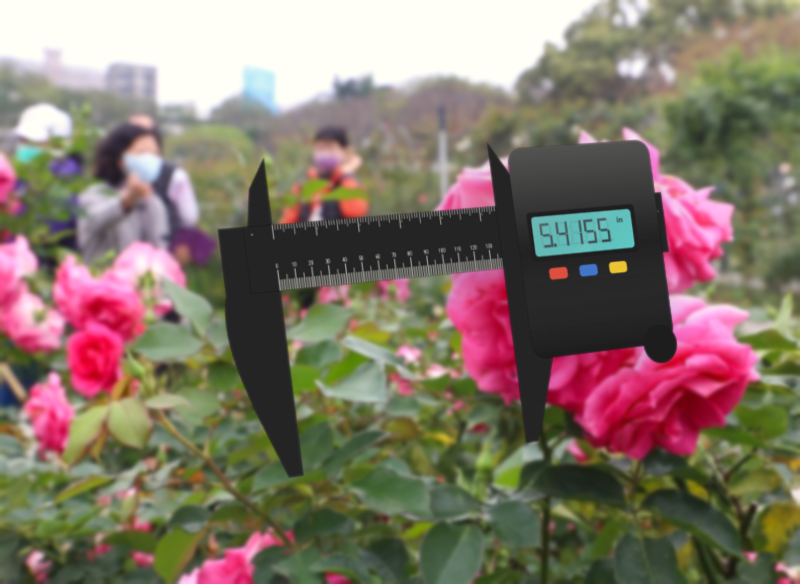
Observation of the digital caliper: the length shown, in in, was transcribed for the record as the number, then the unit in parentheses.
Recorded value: 5.4155 (in)
